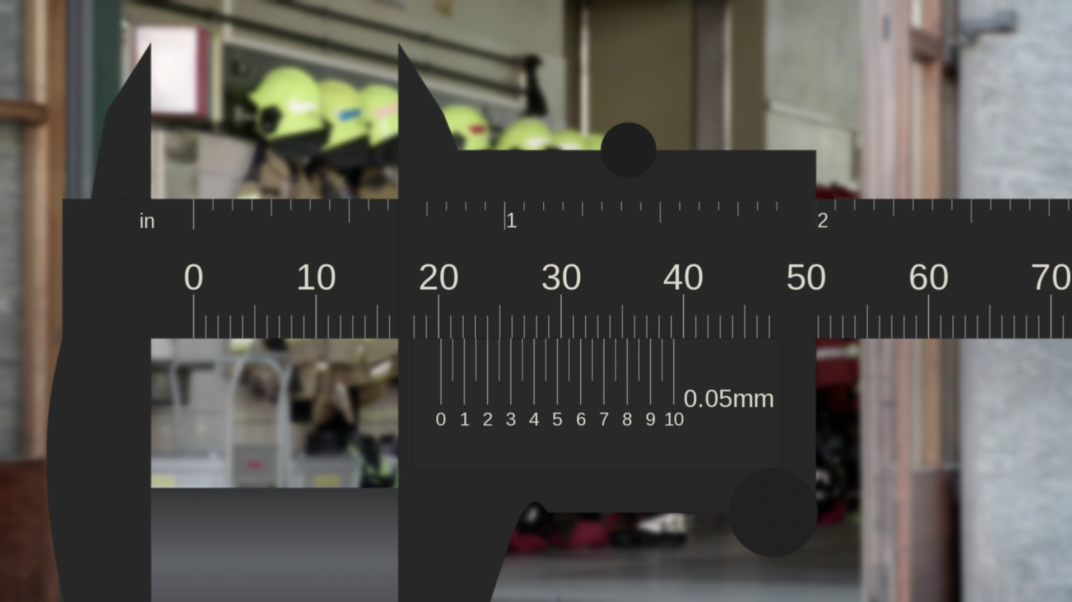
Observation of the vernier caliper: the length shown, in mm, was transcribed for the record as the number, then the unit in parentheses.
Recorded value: 20.2 (mm)
